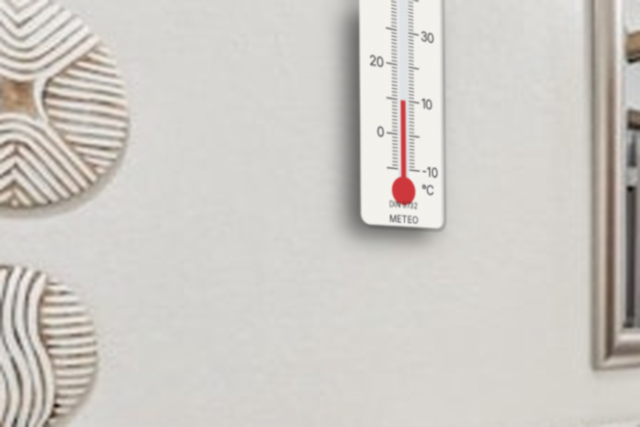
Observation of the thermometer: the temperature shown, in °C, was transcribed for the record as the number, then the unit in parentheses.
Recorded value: 10 (°C)
